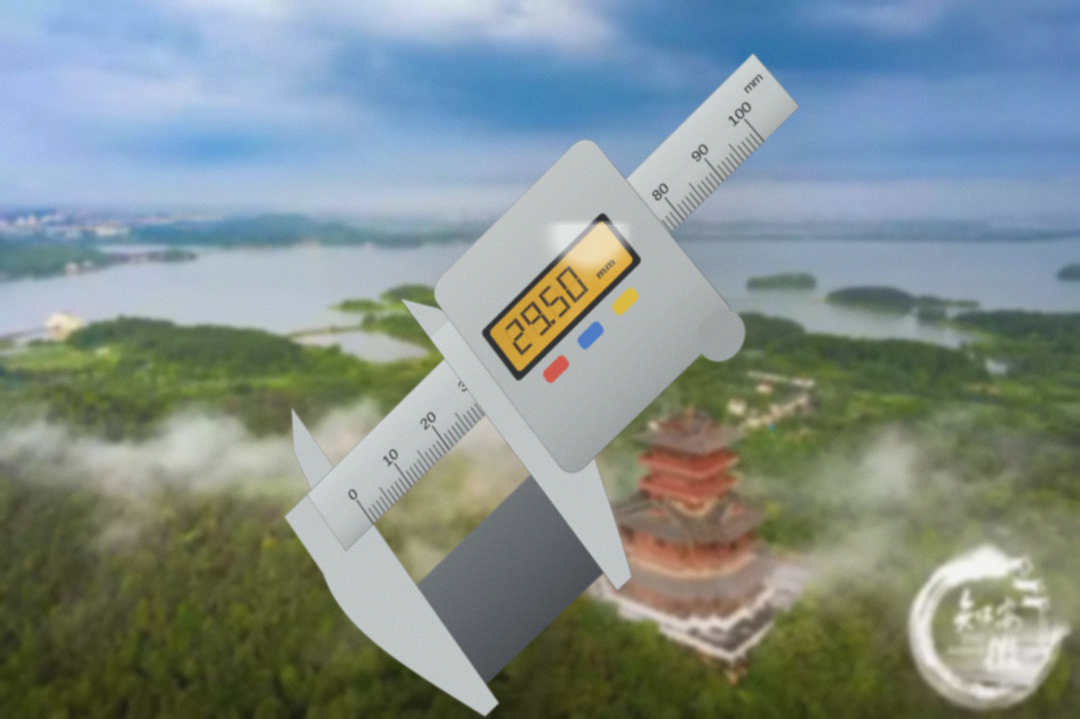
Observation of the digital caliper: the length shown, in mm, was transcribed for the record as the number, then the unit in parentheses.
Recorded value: 29.50 (mm)
